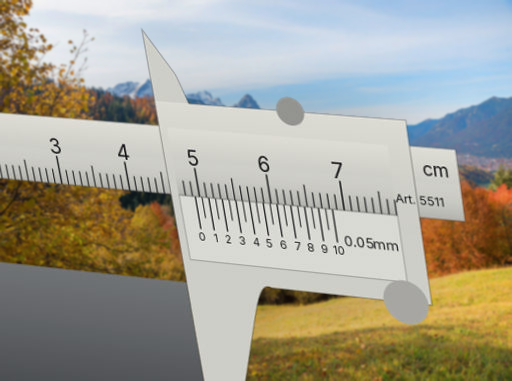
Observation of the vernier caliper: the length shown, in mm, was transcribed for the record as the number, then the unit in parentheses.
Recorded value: 49.4 (mm)
